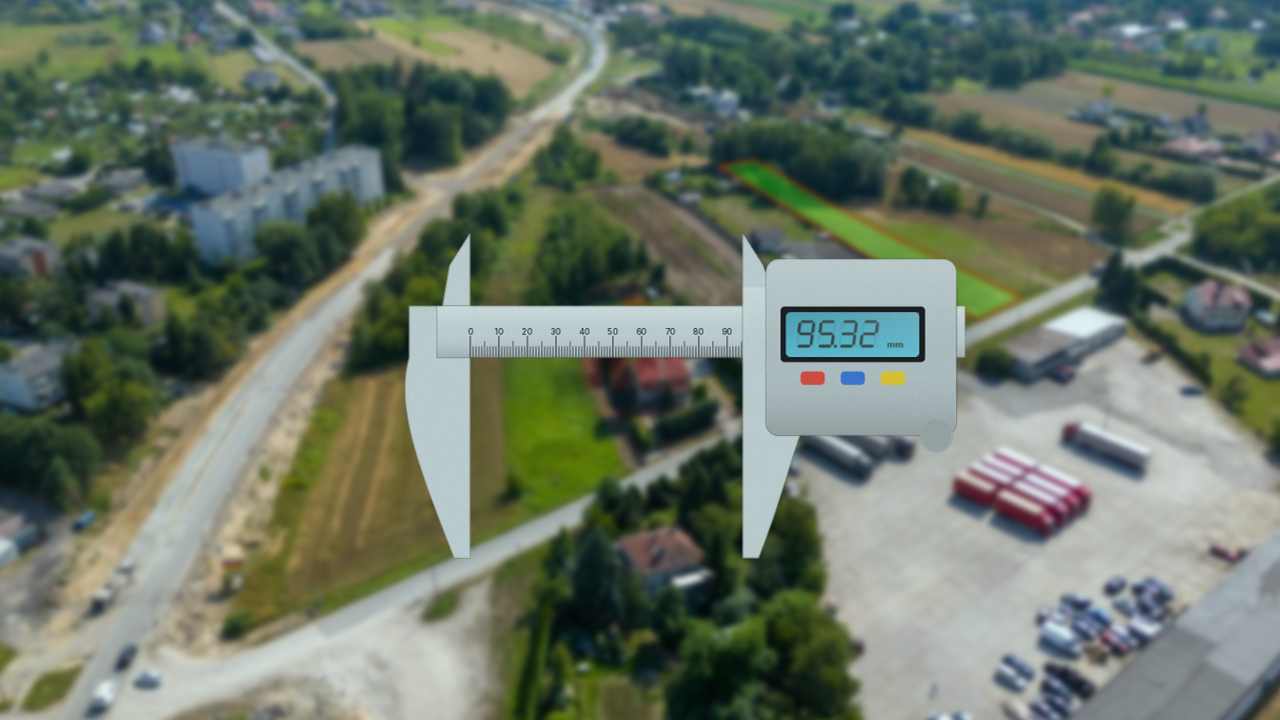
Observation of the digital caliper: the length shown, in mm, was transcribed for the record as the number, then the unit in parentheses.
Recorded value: 95.32 (mm)
